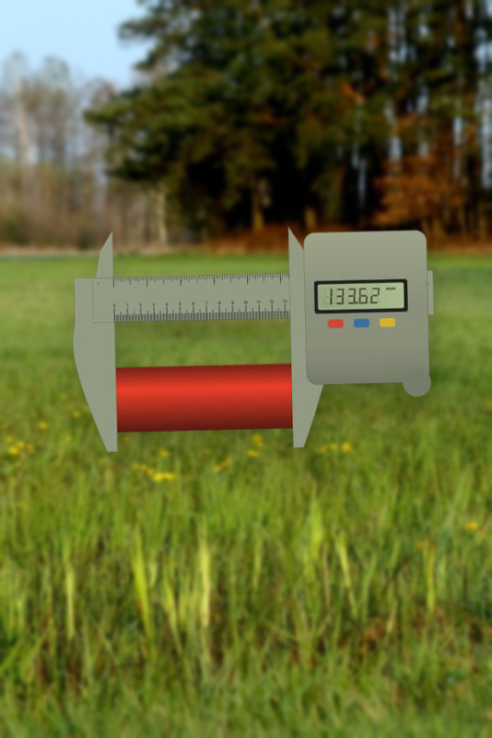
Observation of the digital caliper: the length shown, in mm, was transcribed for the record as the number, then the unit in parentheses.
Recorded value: 133.62 (mm)
